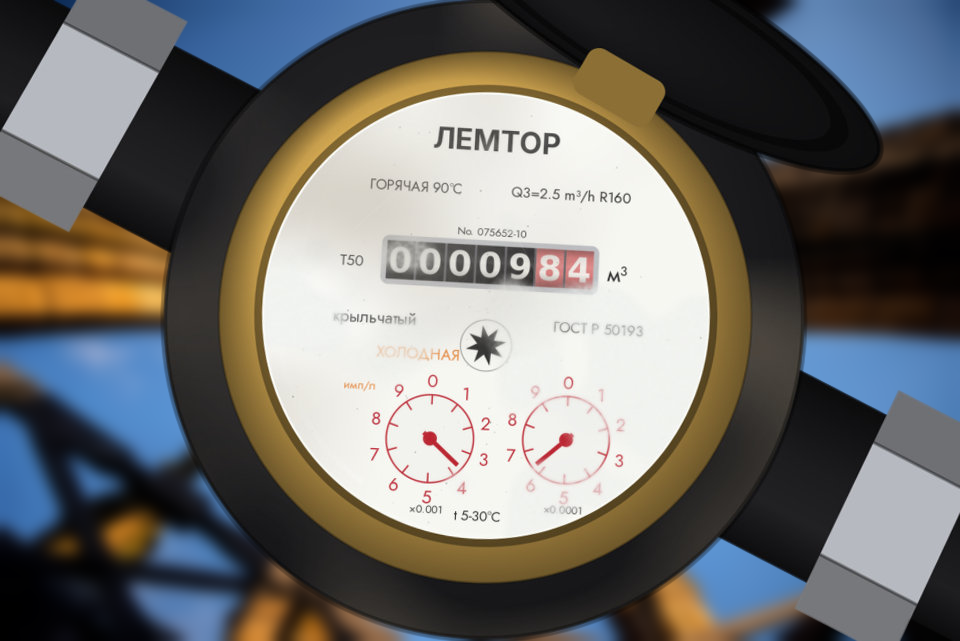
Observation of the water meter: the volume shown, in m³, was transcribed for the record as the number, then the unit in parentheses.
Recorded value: 9.8436 (m³)
